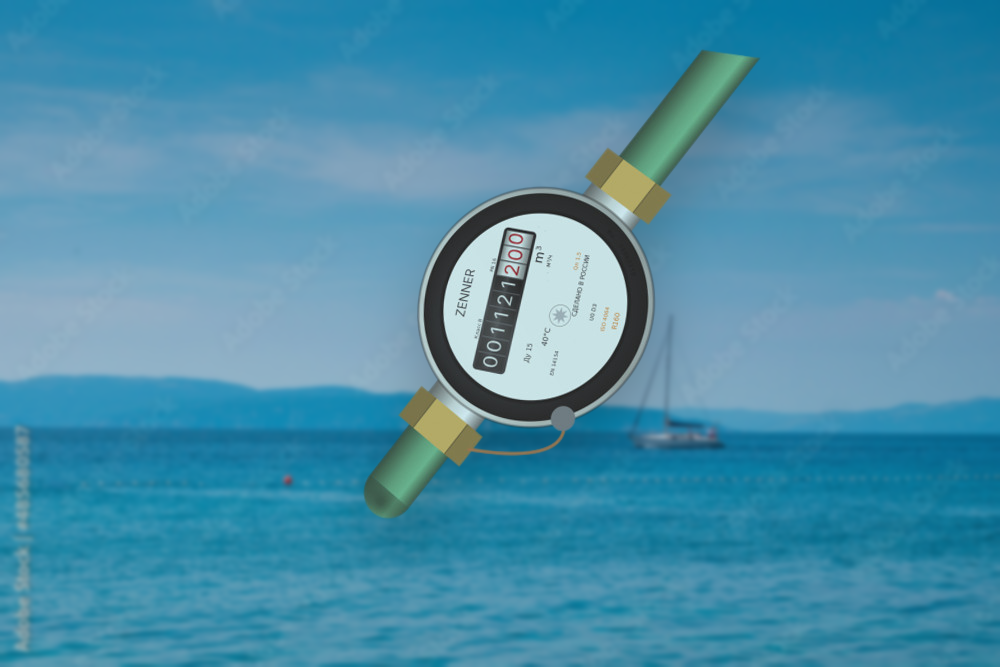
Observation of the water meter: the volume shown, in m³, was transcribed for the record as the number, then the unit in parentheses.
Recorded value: 1121.200 (m³)
